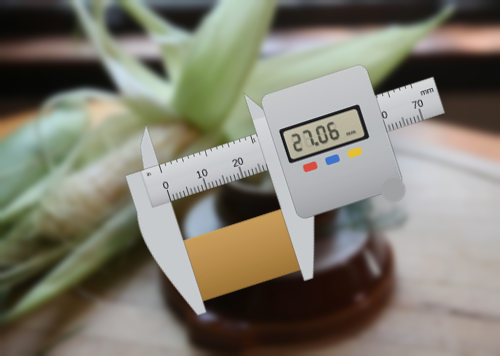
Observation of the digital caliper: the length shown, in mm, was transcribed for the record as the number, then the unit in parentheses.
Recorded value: 27.06 (mm)
